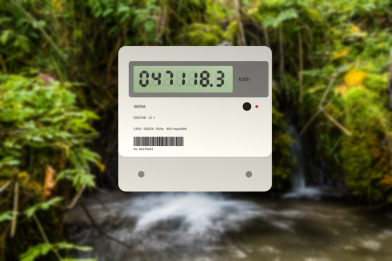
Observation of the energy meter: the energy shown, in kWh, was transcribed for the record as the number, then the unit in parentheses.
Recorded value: 47118.3 (kWh)
